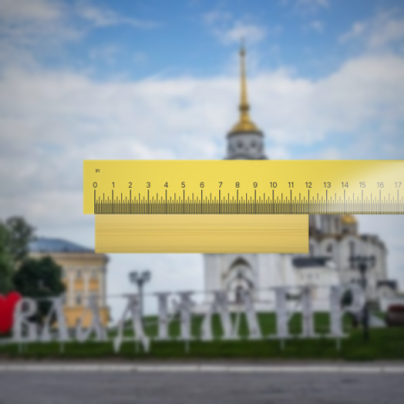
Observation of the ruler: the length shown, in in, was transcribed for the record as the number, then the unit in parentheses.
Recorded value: 12 (in)
